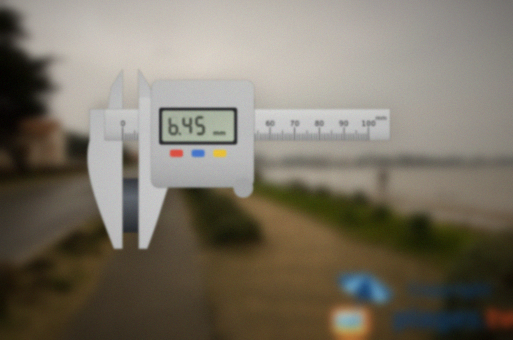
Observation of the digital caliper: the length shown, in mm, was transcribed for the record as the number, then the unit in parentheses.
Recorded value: 6.45 (mm)
